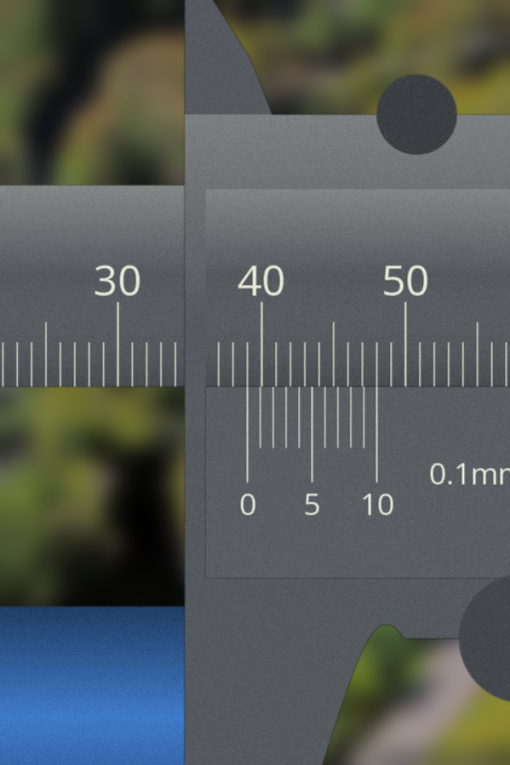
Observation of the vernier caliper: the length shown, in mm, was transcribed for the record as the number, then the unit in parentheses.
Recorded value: 39.0 (mm)
